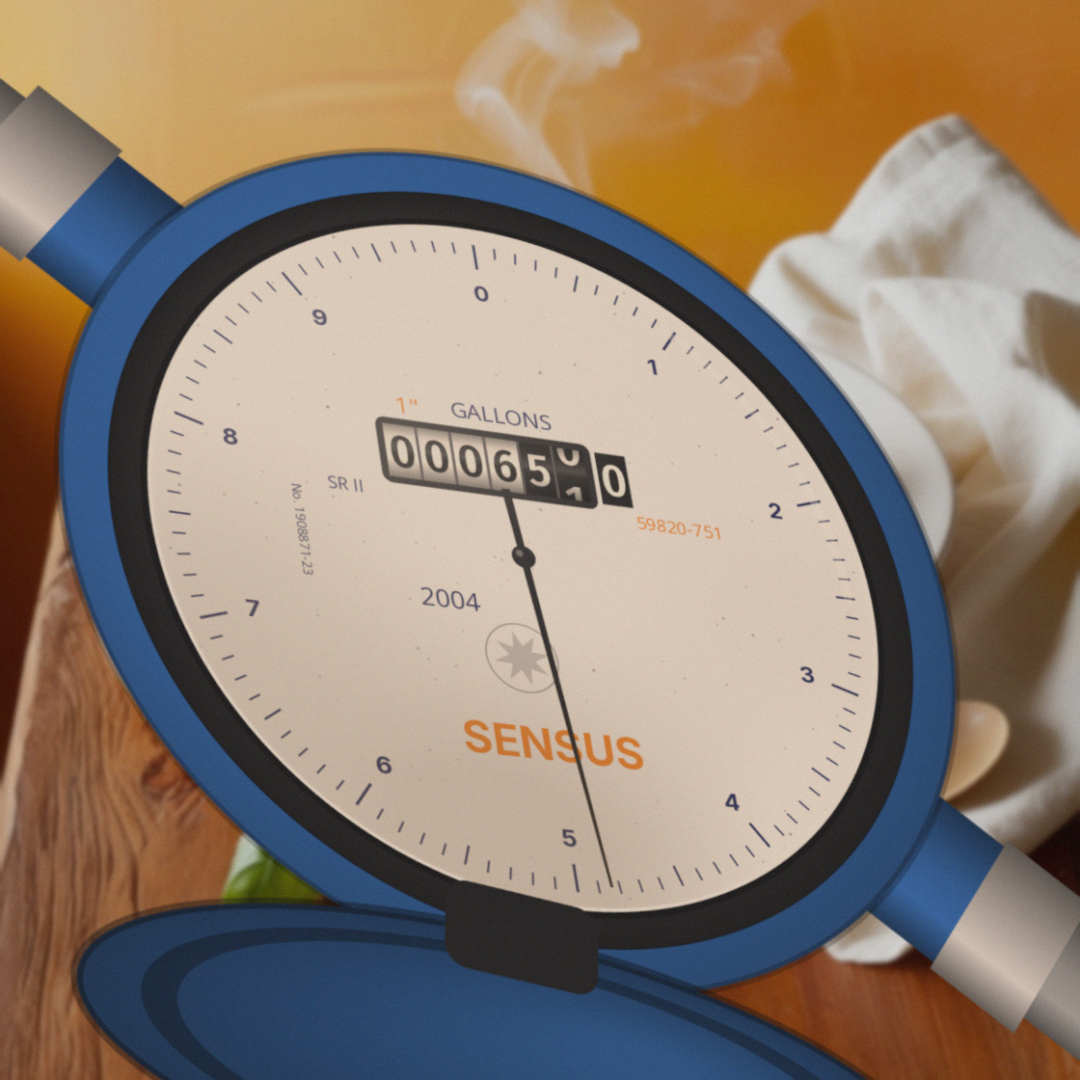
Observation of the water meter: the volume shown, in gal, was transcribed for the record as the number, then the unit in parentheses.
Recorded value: 6504.8 (gal)
